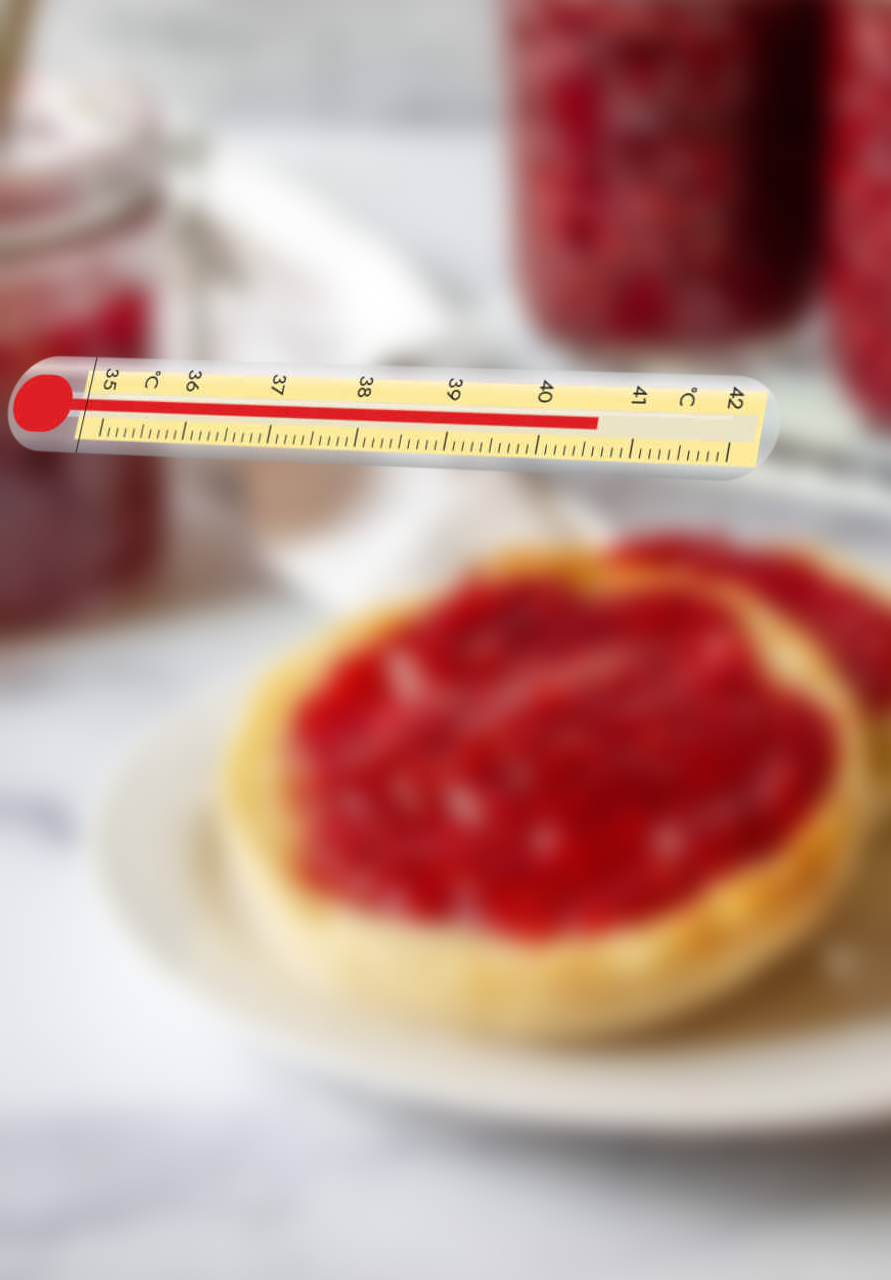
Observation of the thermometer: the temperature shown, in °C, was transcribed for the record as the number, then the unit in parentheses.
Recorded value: 40.6 (°C)
